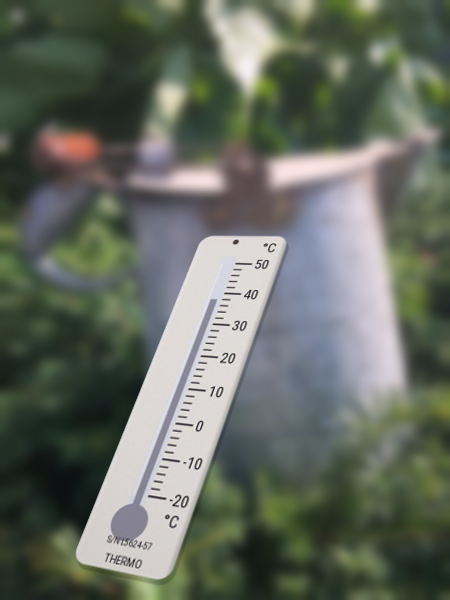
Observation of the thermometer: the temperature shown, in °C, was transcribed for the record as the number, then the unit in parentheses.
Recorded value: 38 (°C)
